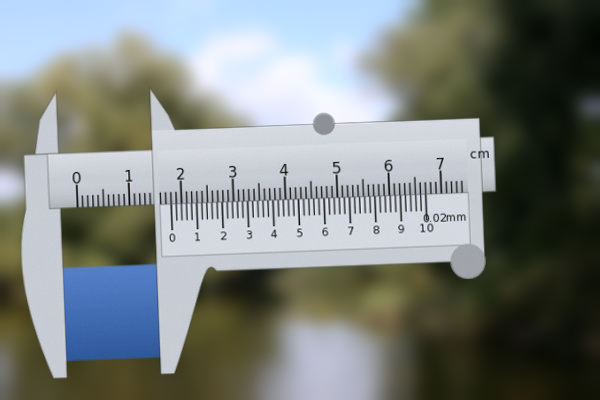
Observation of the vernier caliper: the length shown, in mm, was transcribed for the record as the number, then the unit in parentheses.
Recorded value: 18.0 (mm)
